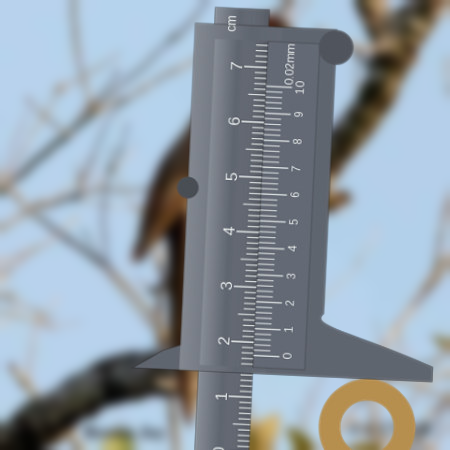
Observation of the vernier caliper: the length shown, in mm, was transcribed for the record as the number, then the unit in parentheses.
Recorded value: 17.6 (mm)
